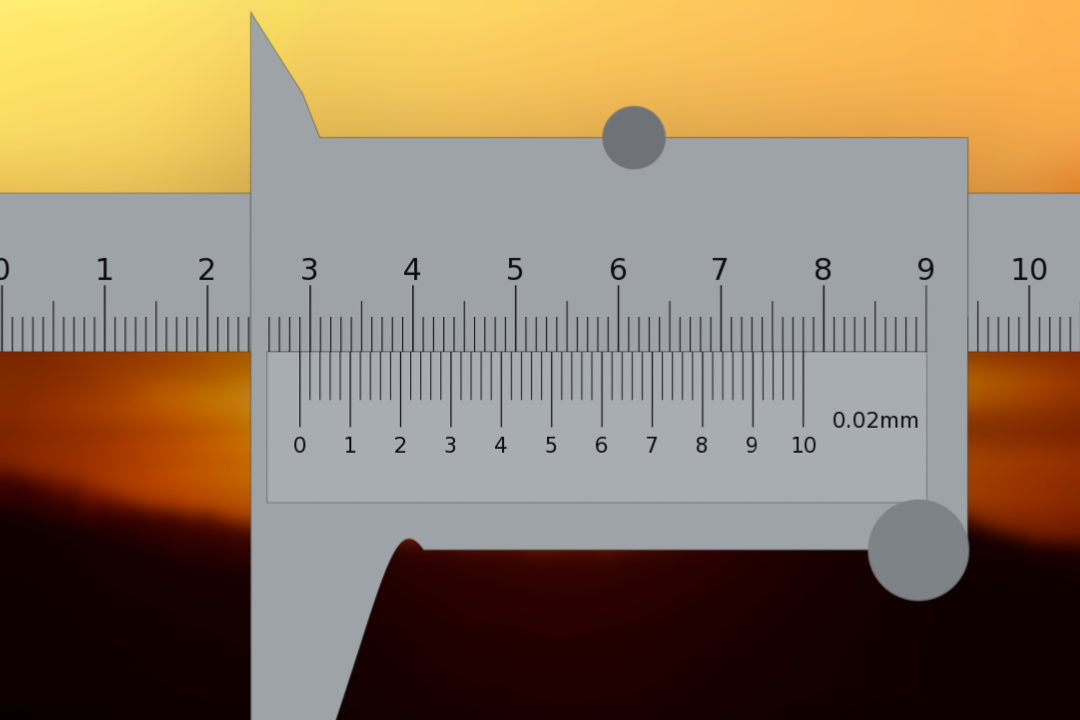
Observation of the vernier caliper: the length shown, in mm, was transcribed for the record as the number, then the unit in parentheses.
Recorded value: 29.0 (mm)
